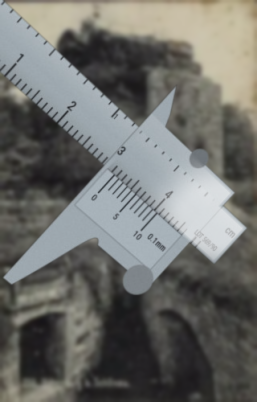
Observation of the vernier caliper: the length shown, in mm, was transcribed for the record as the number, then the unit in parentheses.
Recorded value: 31.6 (mm)
